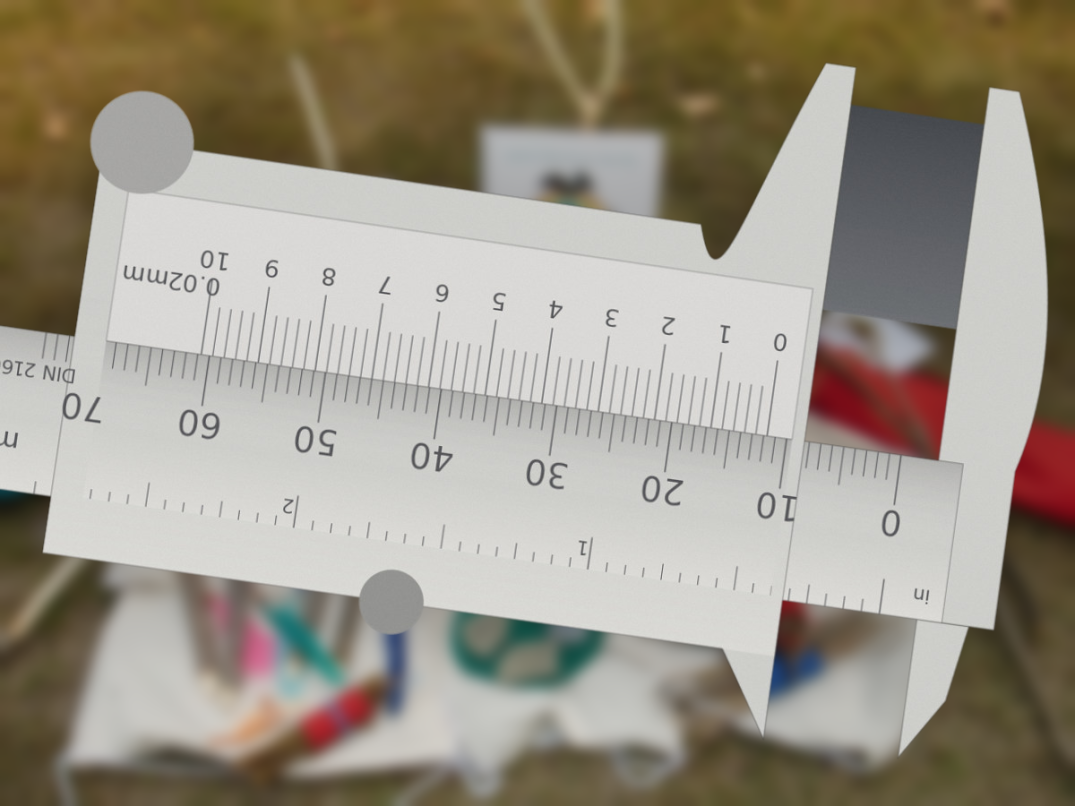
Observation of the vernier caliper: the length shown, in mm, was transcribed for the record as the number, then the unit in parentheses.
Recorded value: 11.7 (mm)
